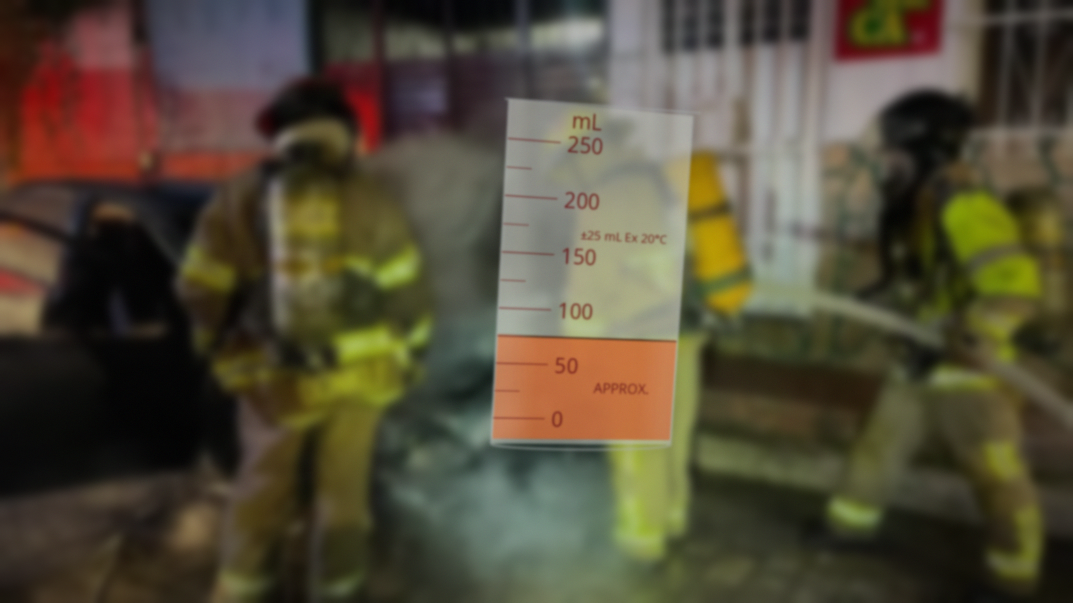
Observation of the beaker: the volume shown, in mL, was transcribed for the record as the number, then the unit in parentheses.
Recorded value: 75 (mL)
